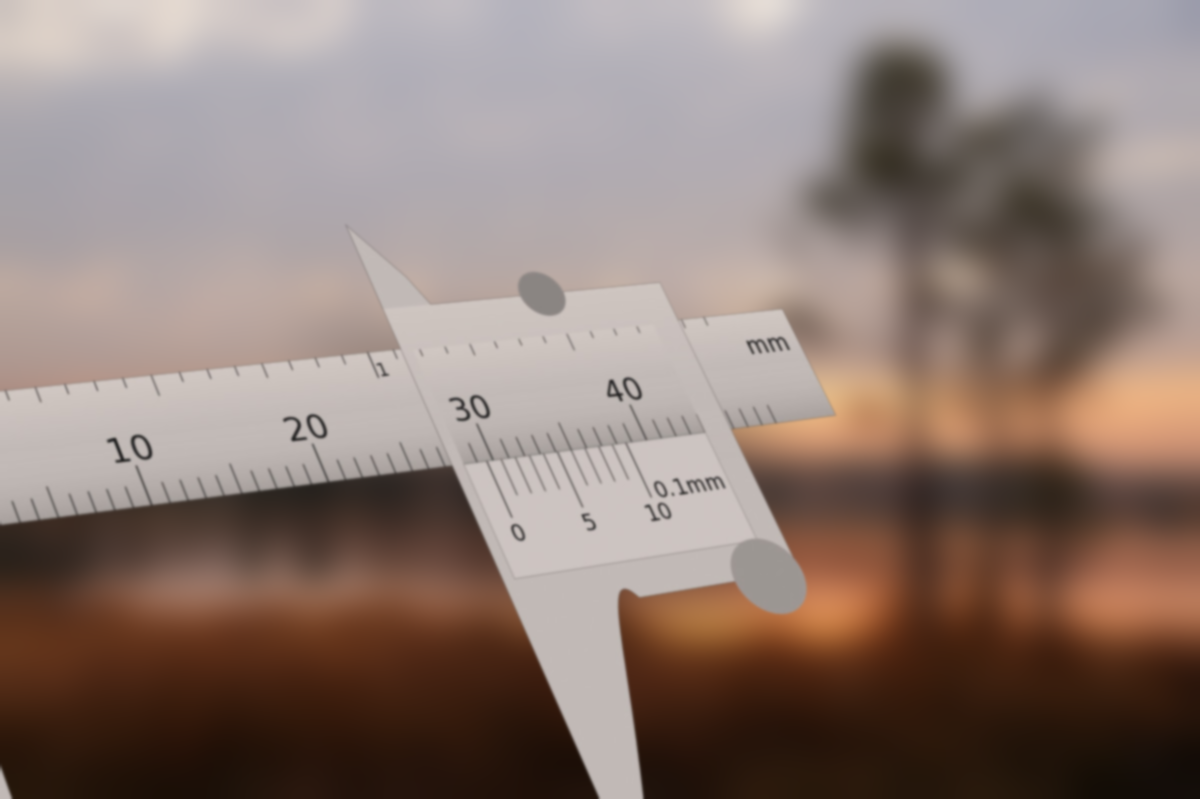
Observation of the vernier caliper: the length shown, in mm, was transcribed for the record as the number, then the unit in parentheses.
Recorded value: 29.6 (mm)
